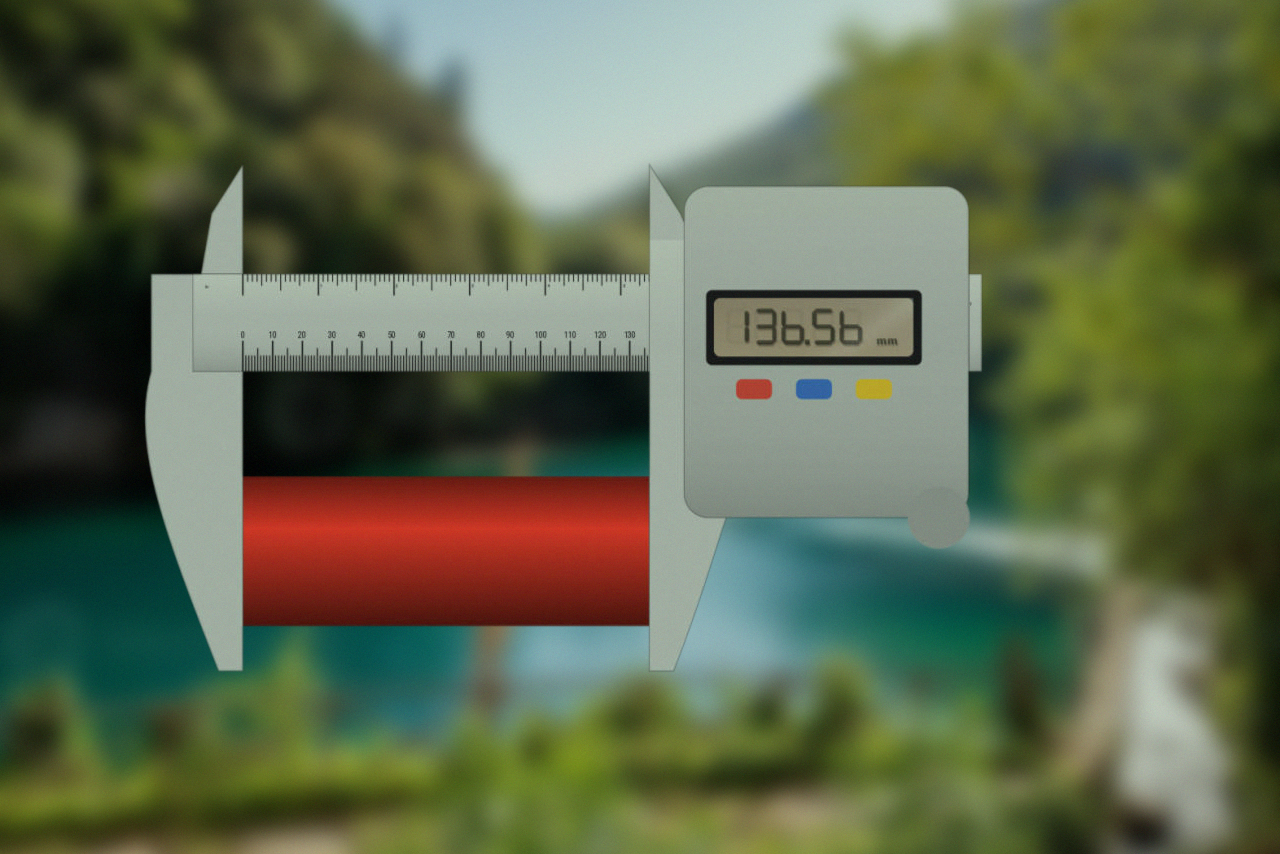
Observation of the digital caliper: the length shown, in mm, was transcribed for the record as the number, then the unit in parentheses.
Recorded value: 136.56 (mm)
